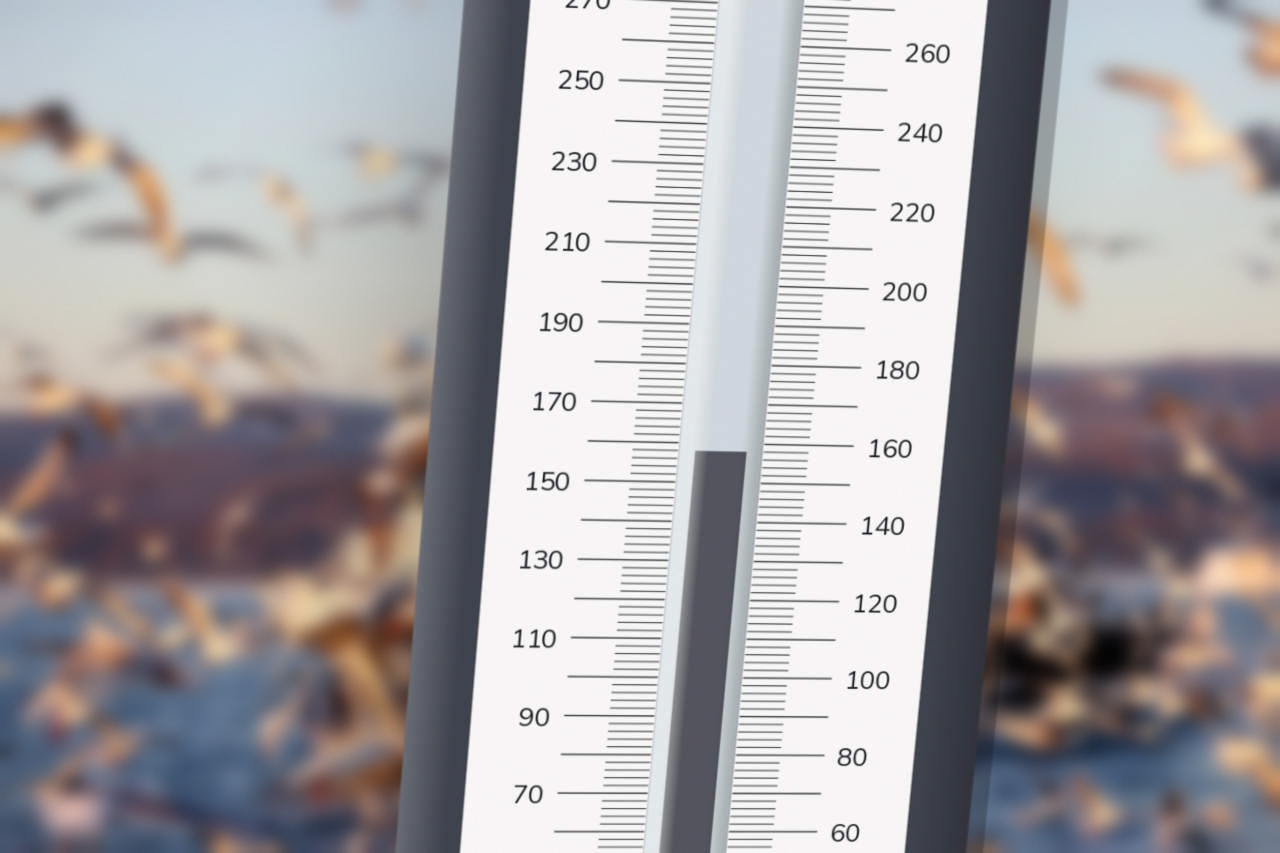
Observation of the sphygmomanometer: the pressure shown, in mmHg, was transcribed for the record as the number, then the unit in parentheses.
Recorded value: 158 (mmHg)
